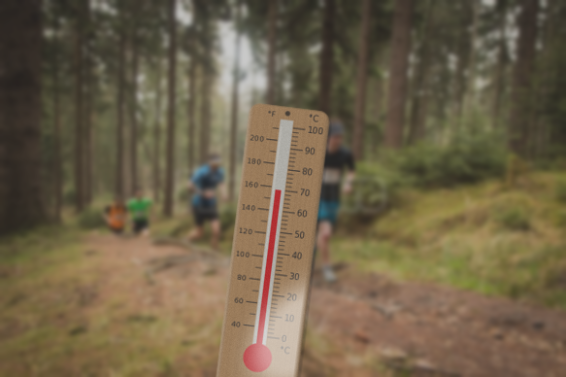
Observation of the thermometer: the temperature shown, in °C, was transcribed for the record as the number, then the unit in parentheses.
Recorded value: 70 (°C)
